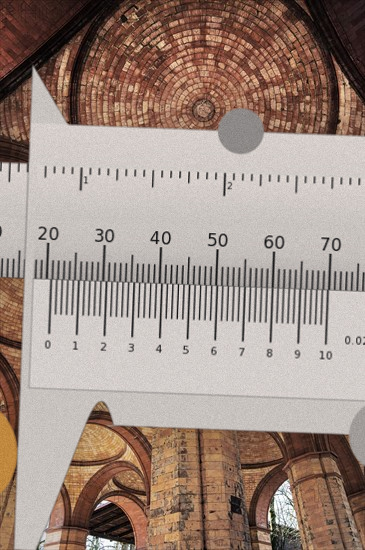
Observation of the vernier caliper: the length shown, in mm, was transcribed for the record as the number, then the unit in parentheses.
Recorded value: 20.8 (mm)
